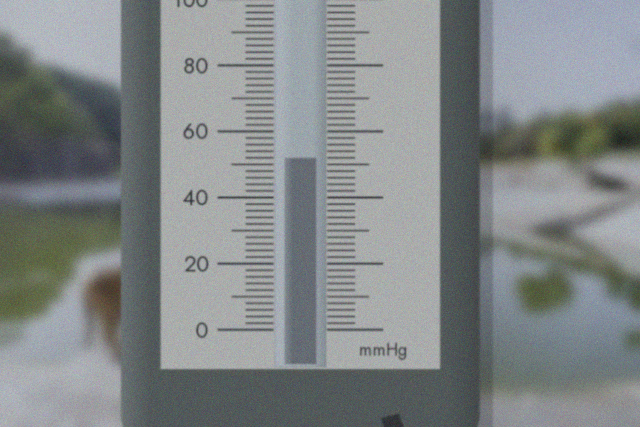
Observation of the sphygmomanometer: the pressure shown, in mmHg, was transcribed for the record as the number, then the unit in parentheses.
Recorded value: 52 (mmHg)
